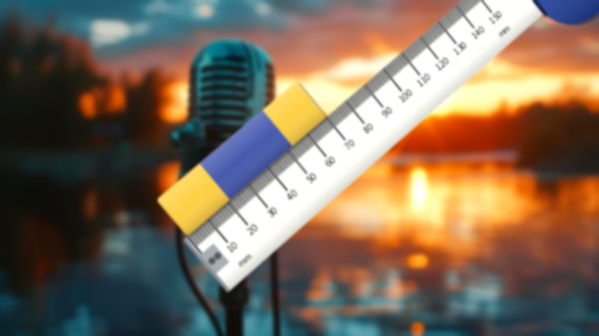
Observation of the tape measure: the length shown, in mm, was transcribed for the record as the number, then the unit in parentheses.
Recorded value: 70 (mm)
